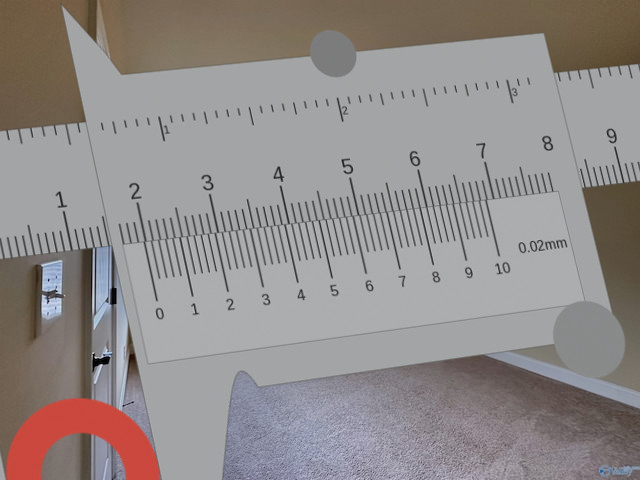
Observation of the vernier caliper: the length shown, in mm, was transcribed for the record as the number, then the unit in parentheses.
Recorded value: 19.8 (mm)
